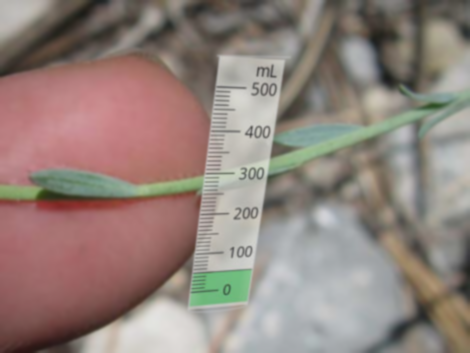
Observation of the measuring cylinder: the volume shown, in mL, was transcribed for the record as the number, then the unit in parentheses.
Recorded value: 50 (mL)
